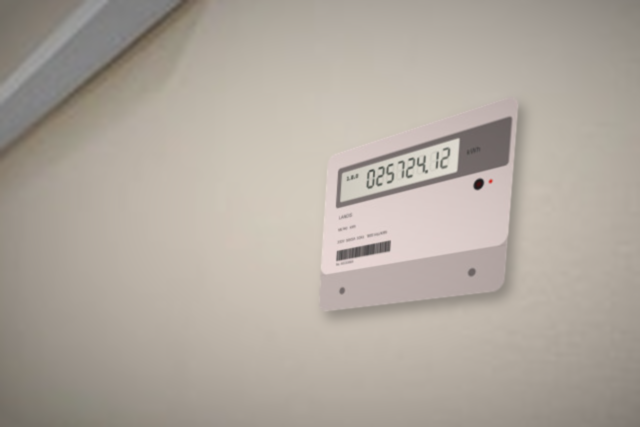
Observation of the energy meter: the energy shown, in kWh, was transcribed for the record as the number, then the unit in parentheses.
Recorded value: 25724.12 (kWh)
